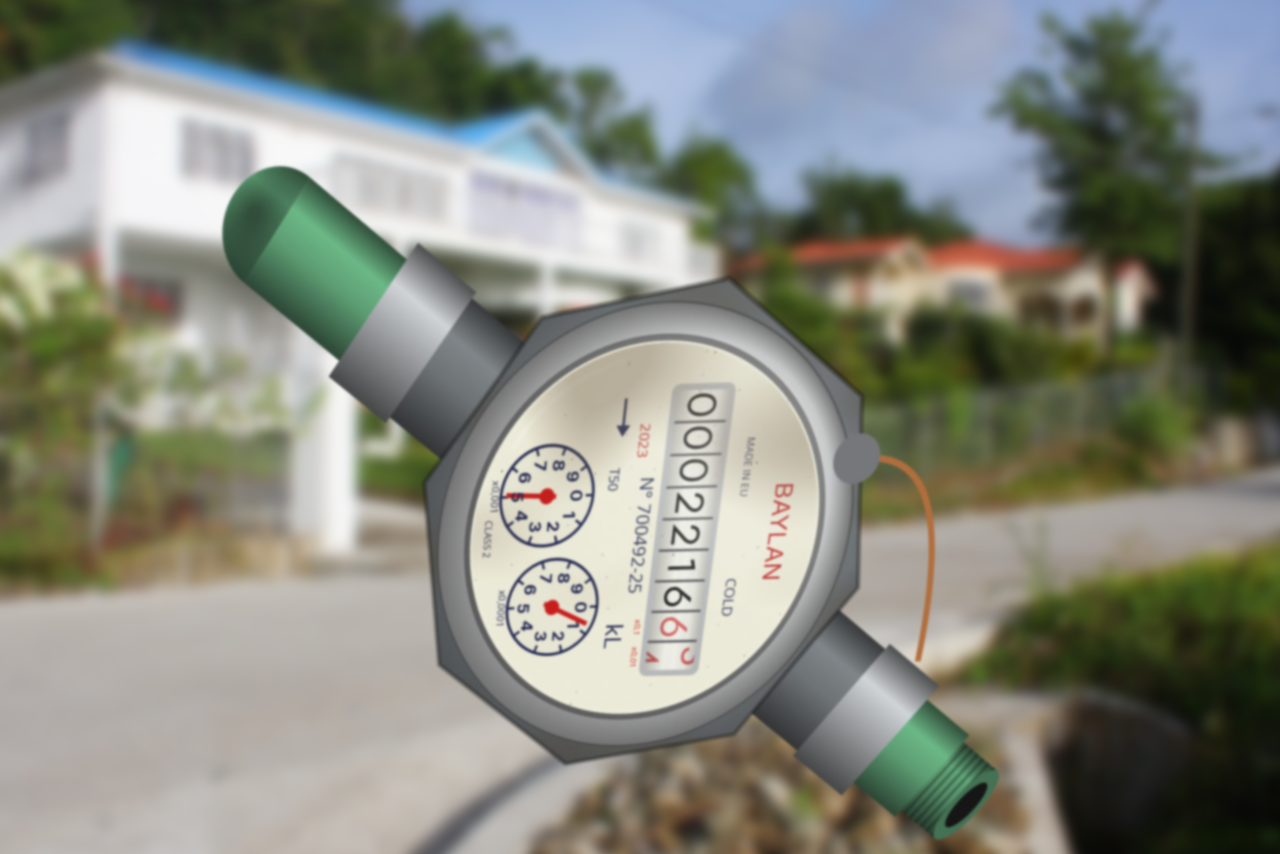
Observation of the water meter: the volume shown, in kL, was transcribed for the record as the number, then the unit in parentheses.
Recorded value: 2216.6350 (kL)
